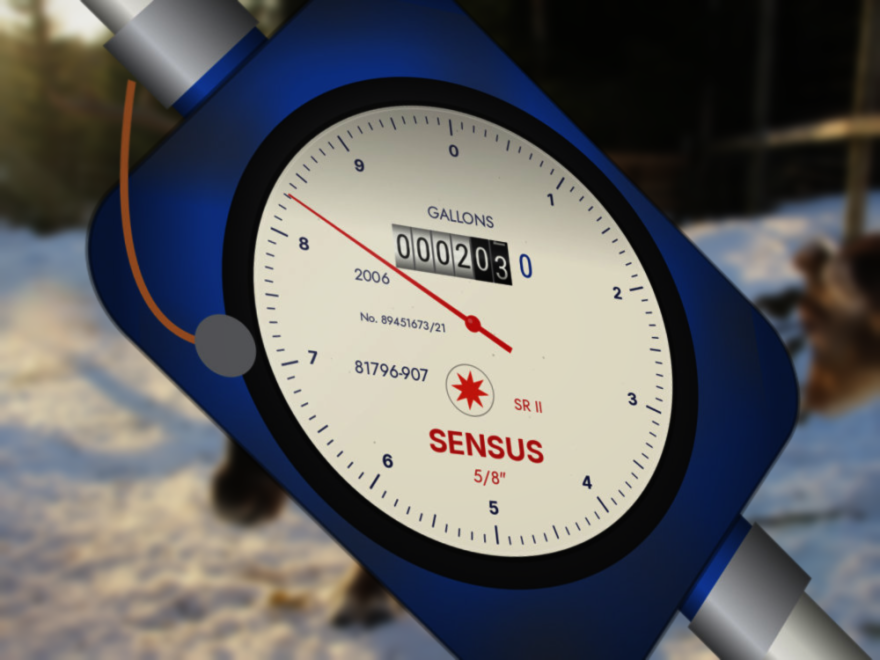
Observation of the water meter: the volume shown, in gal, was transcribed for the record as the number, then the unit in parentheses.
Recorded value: 2028.3 (gal)
